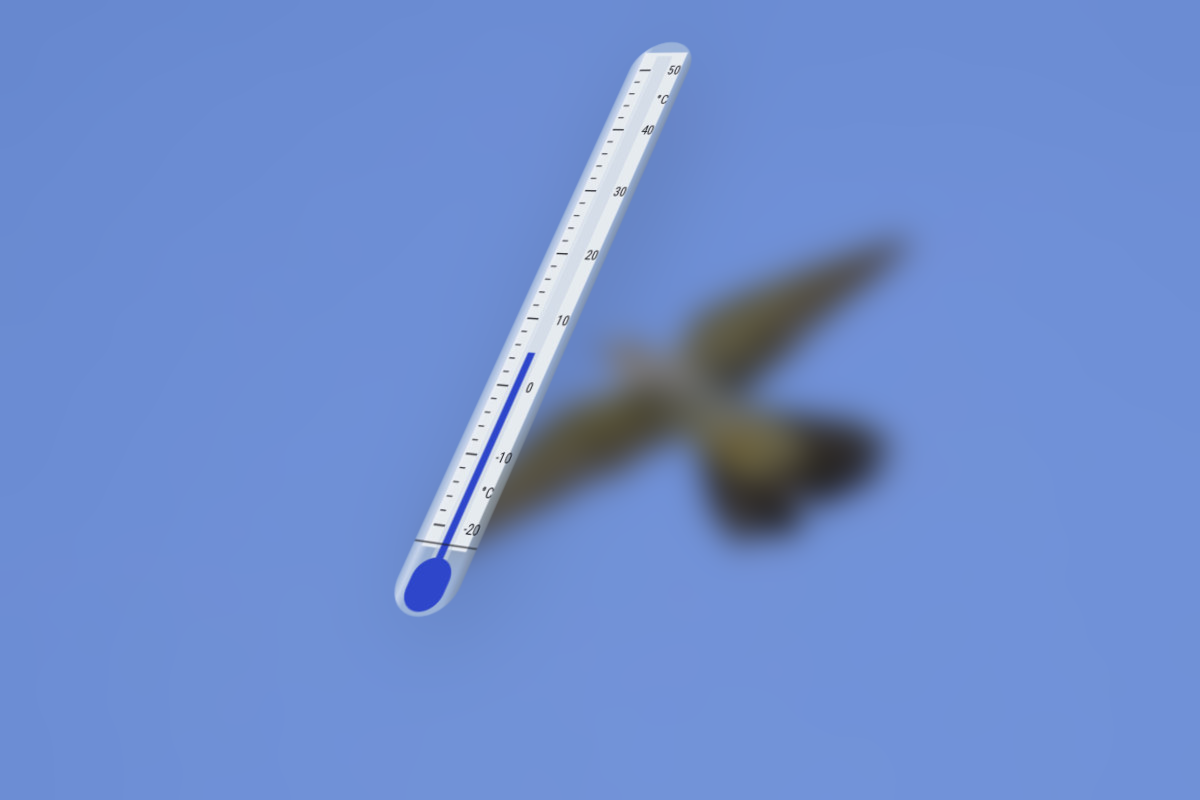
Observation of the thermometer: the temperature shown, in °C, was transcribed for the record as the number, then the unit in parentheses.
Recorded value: 5 (°C)
